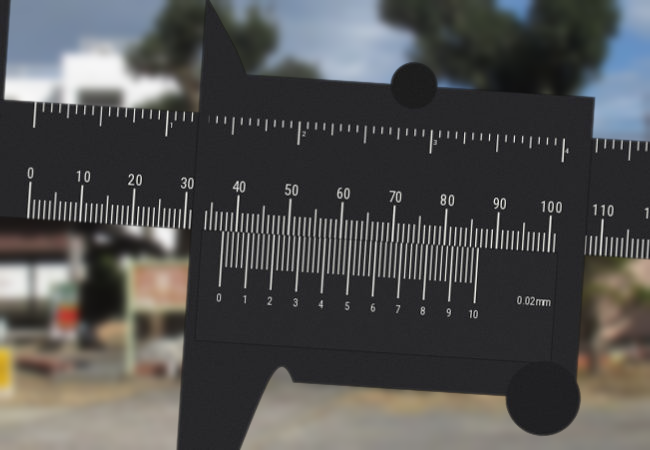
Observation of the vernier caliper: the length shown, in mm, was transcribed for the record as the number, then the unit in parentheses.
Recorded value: 37.5 (mm)
